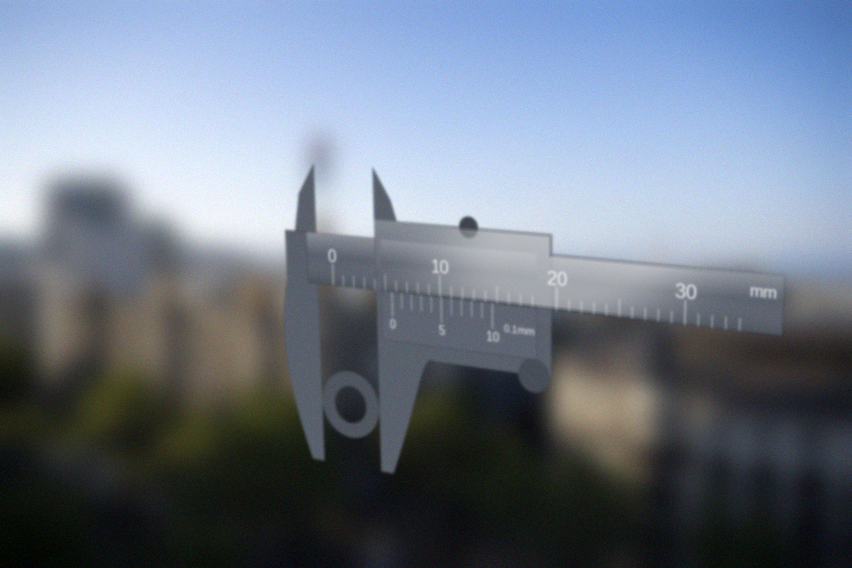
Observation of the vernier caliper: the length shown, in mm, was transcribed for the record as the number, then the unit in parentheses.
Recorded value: 5.6 (mm)
